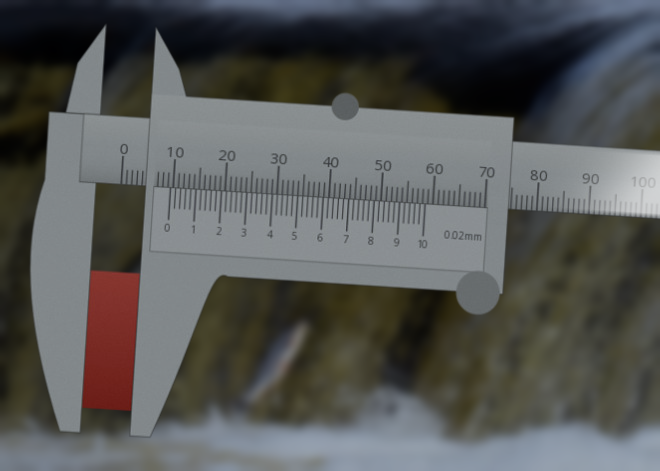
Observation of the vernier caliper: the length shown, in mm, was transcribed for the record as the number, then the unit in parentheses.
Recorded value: 9.5 (mm)
